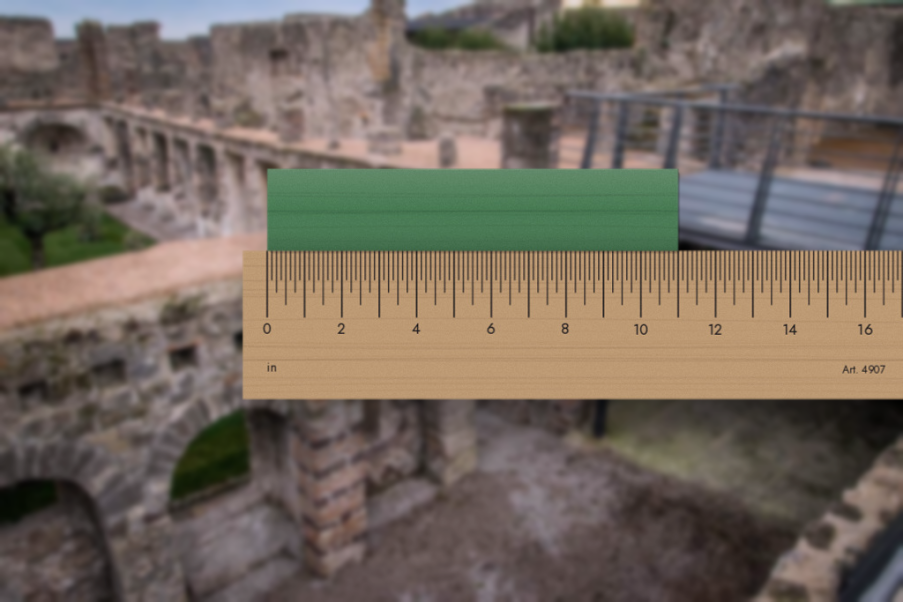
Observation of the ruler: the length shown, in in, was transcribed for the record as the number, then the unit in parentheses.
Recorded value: 11 (in)
